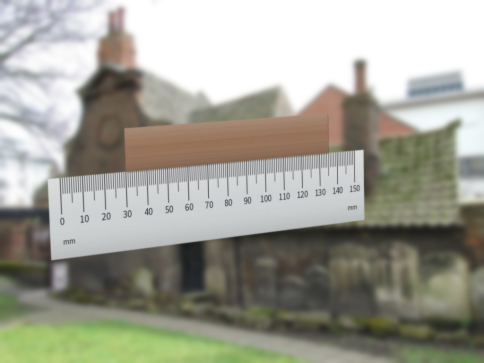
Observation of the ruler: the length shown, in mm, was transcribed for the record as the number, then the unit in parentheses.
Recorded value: 105 (mm)
